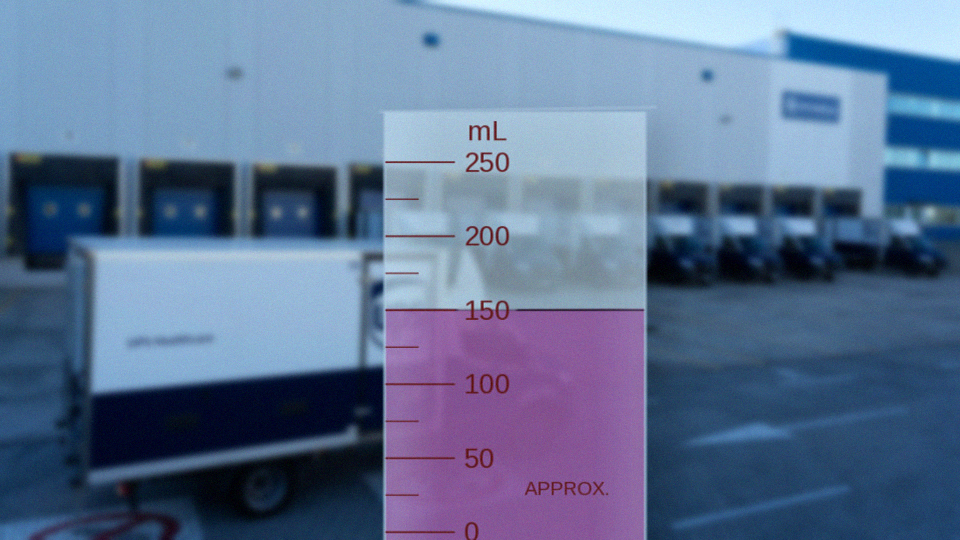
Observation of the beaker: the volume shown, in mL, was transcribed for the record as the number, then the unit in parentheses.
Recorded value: 150 (mL)
